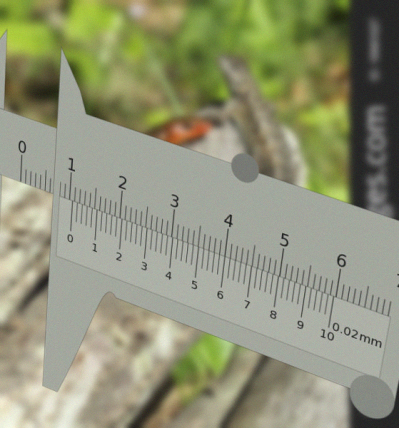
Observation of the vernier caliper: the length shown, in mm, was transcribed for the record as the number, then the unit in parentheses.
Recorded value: 10.6 (mm)
